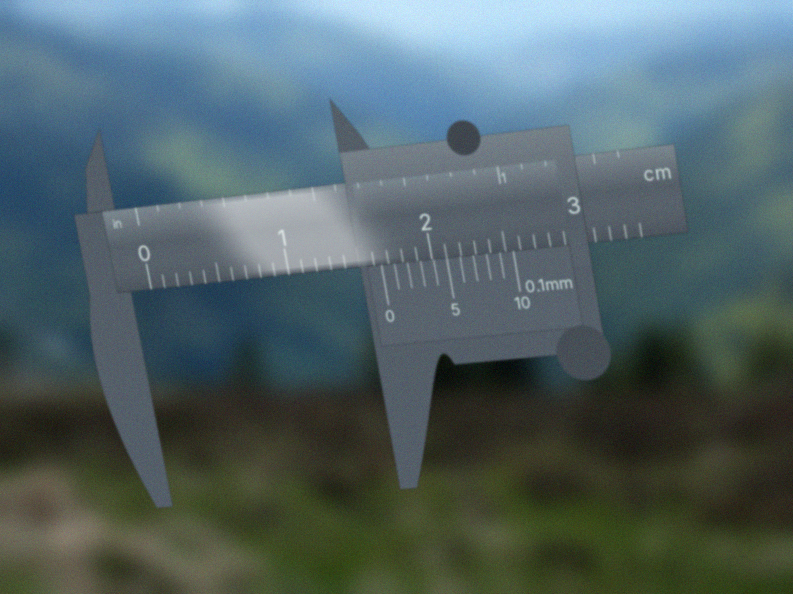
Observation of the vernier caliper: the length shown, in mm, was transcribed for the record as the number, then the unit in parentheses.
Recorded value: 16.5 (mm)
